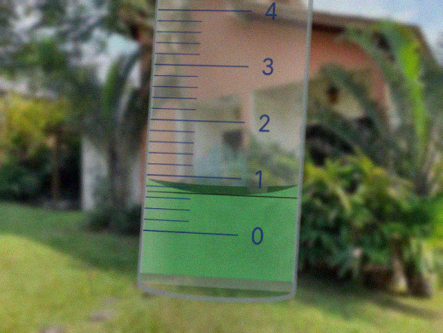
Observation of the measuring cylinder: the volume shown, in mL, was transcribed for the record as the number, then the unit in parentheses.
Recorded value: 0.7 (mL)
